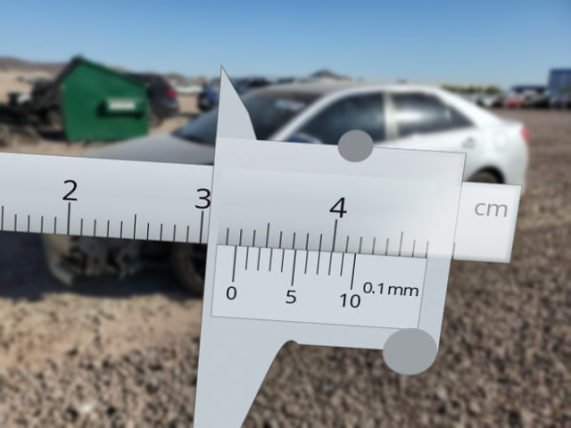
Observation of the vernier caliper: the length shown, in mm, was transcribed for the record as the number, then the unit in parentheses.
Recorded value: 32.7 (mm)
